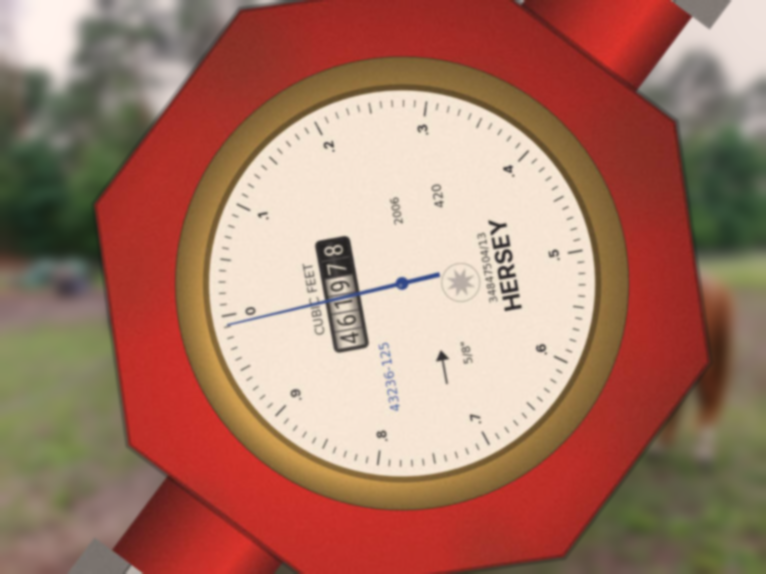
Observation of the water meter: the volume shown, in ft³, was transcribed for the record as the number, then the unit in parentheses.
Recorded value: 461977.99 (ft³)
